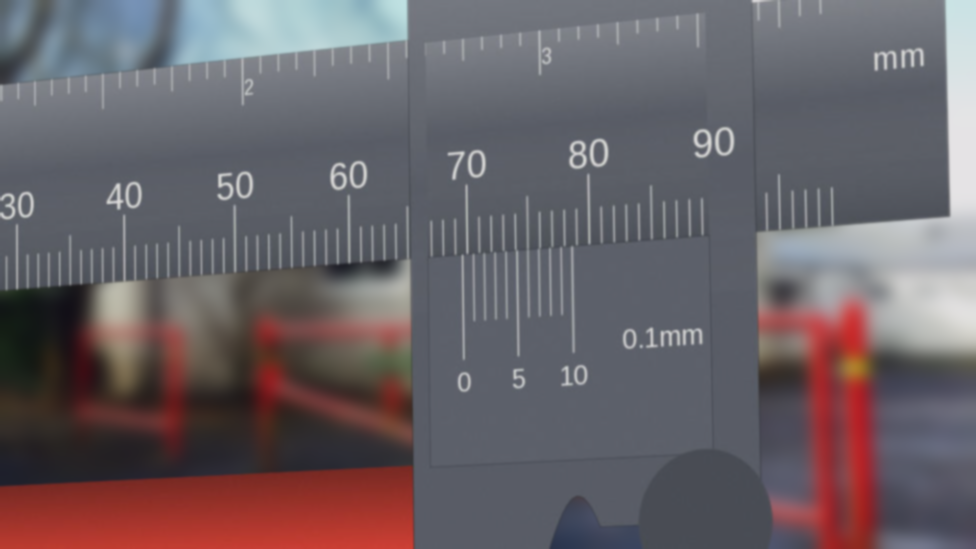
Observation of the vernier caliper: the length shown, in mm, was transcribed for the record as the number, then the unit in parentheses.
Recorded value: 69.6 (mm)
